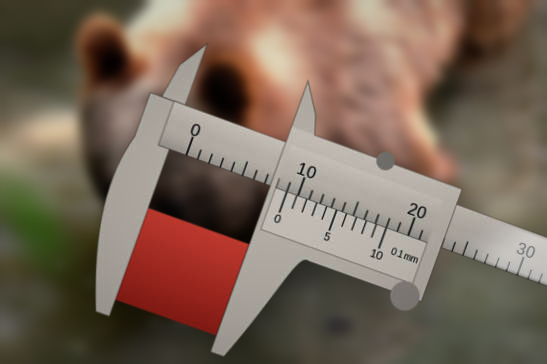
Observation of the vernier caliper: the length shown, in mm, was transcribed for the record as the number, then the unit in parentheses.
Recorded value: 9.0 (mm)
